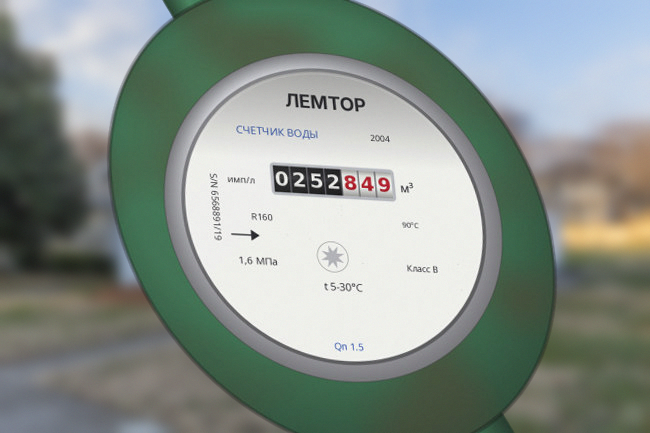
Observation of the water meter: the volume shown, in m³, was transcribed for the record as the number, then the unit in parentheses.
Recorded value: 252.849 (m³)
